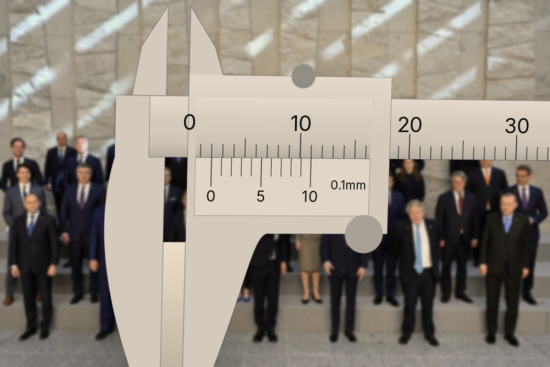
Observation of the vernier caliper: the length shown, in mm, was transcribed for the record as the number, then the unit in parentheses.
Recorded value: 2.0 (mm)
